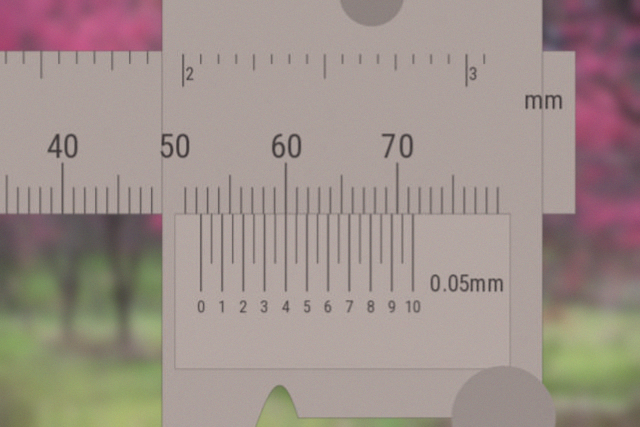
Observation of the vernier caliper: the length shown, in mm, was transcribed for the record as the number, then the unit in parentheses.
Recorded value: 52.4 (mm)
